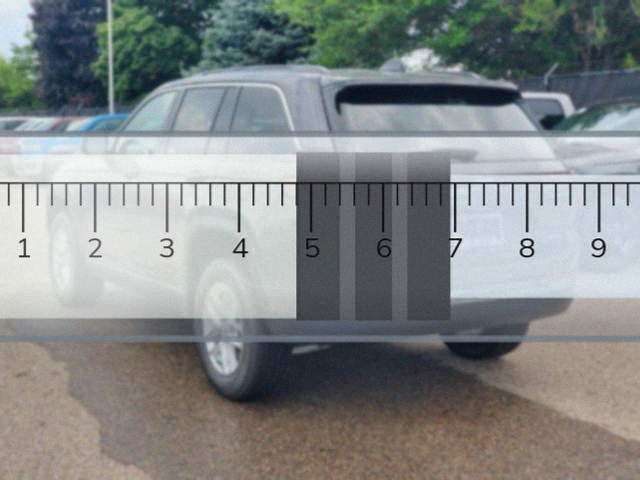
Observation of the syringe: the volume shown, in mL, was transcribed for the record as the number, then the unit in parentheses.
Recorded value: 4.8 (mL)
